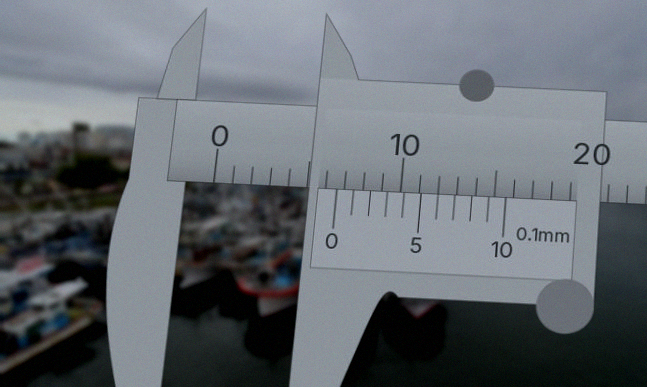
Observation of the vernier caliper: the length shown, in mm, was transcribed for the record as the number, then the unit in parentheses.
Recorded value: 6.6 (mm)
